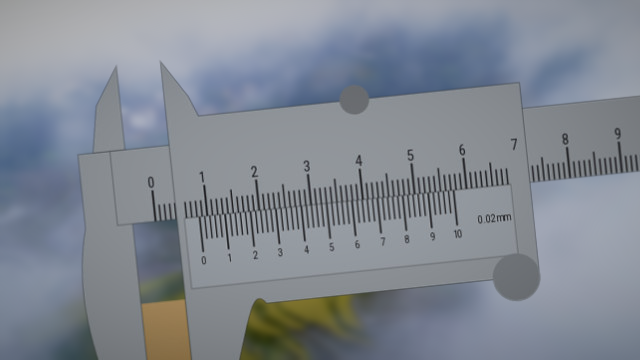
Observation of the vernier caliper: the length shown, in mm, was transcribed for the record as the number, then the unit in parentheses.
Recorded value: 8.5 (mm)
